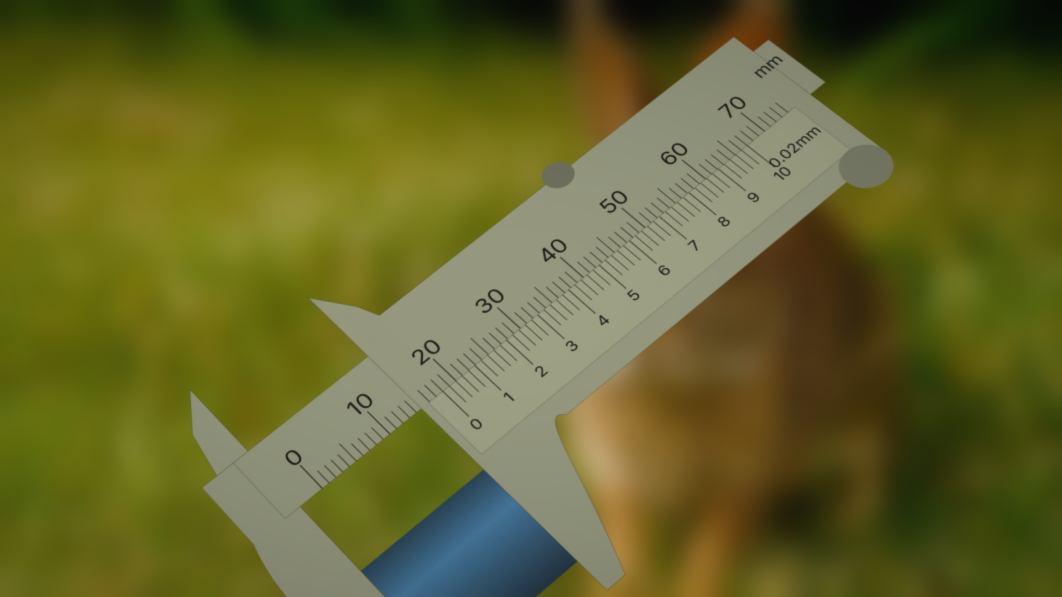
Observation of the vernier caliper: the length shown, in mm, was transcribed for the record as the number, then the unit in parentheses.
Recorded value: 18.0 (mm)
